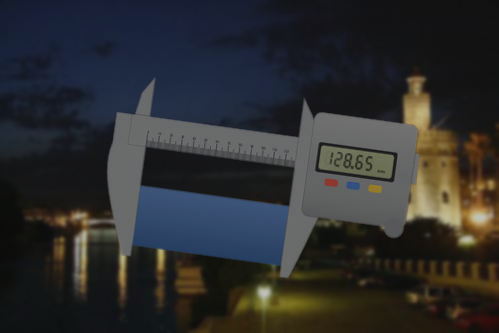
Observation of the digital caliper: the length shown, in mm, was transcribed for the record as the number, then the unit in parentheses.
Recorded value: 128.65 (mm)
